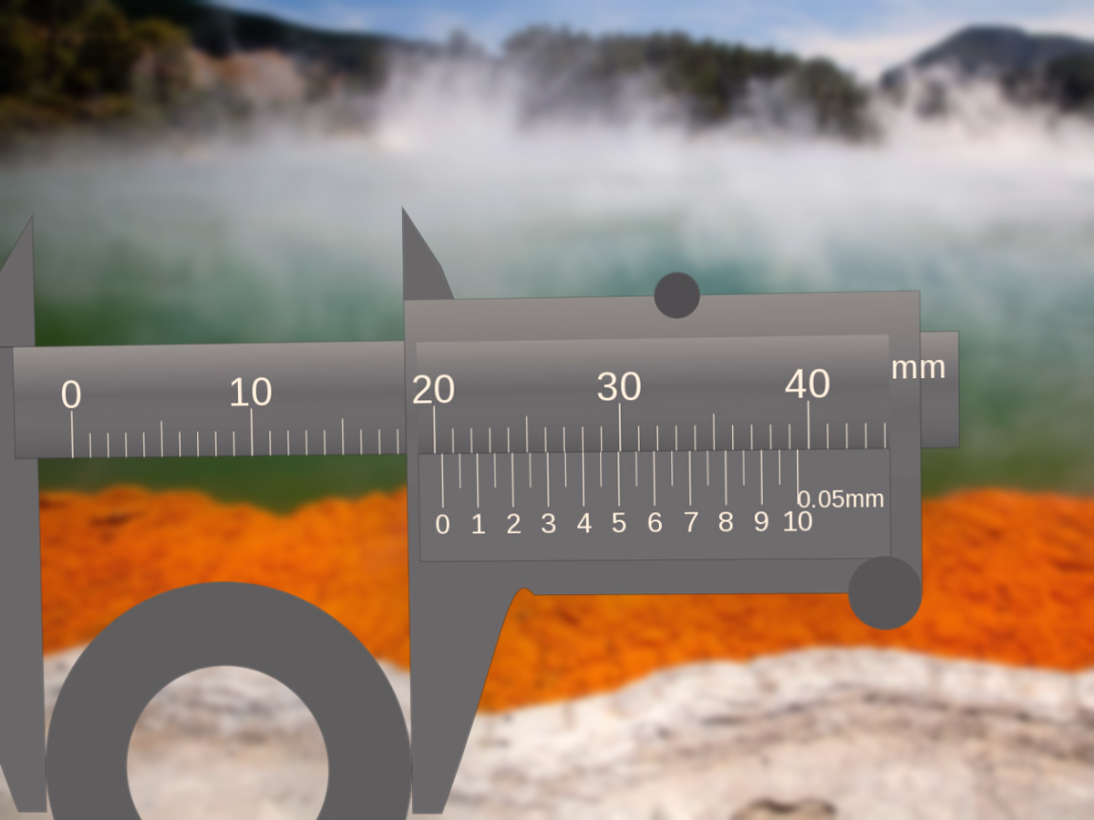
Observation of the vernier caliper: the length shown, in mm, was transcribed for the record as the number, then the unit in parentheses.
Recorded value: 20.4 (mm)
